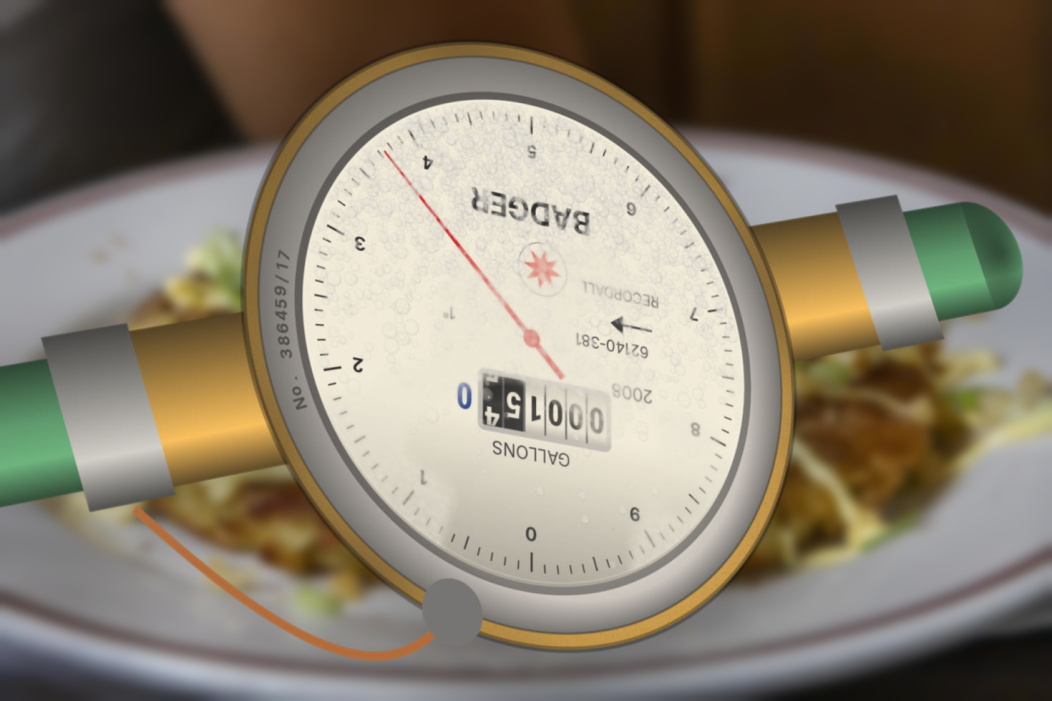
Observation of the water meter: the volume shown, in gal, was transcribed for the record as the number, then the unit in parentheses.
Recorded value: 1543.7 (gal)
